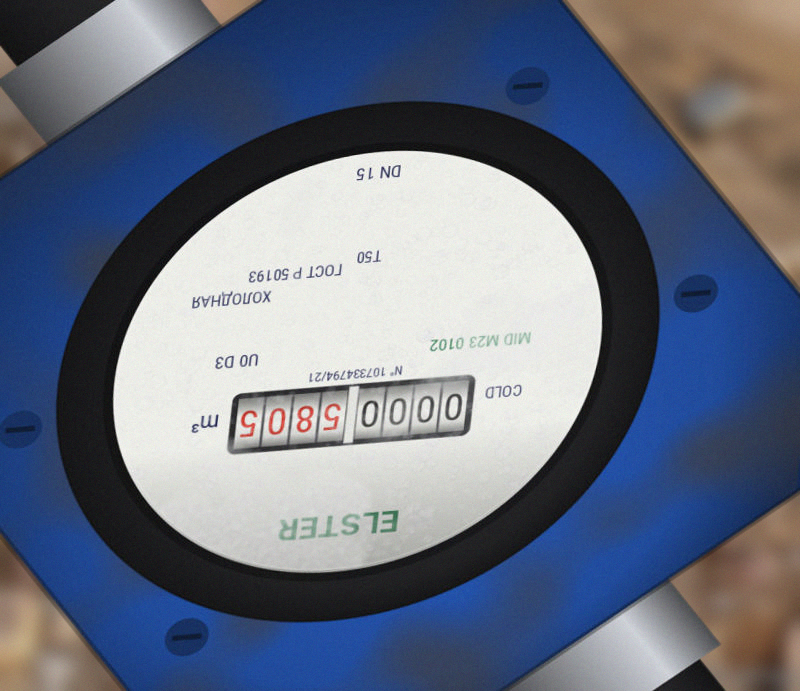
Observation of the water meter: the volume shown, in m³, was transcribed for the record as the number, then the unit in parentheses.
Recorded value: 0.5805 (m³)
